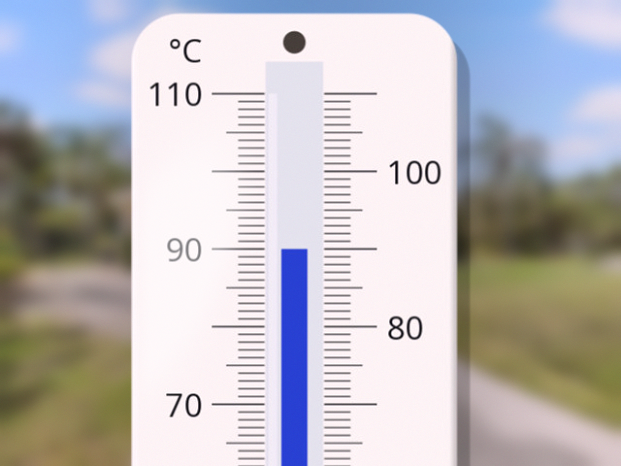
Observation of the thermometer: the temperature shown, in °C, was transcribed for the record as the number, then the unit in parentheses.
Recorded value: 90 (°C)
